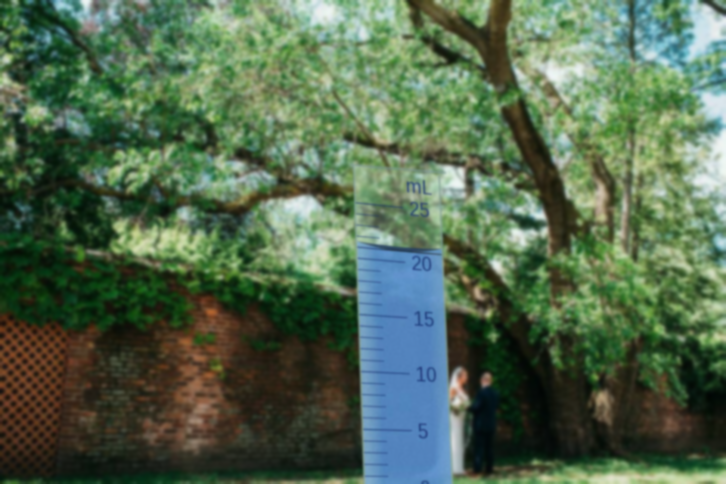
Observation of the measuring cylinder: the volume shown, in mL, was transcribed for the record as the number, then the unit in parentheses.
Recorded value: 21 (mL)
